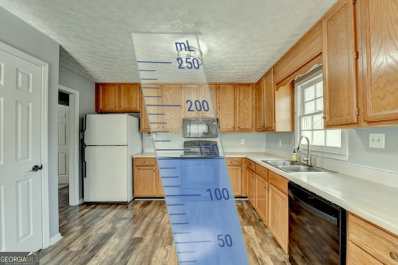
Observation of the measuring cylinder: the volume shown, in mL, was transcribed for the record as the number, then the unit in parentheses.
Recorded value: 140 (mL)
